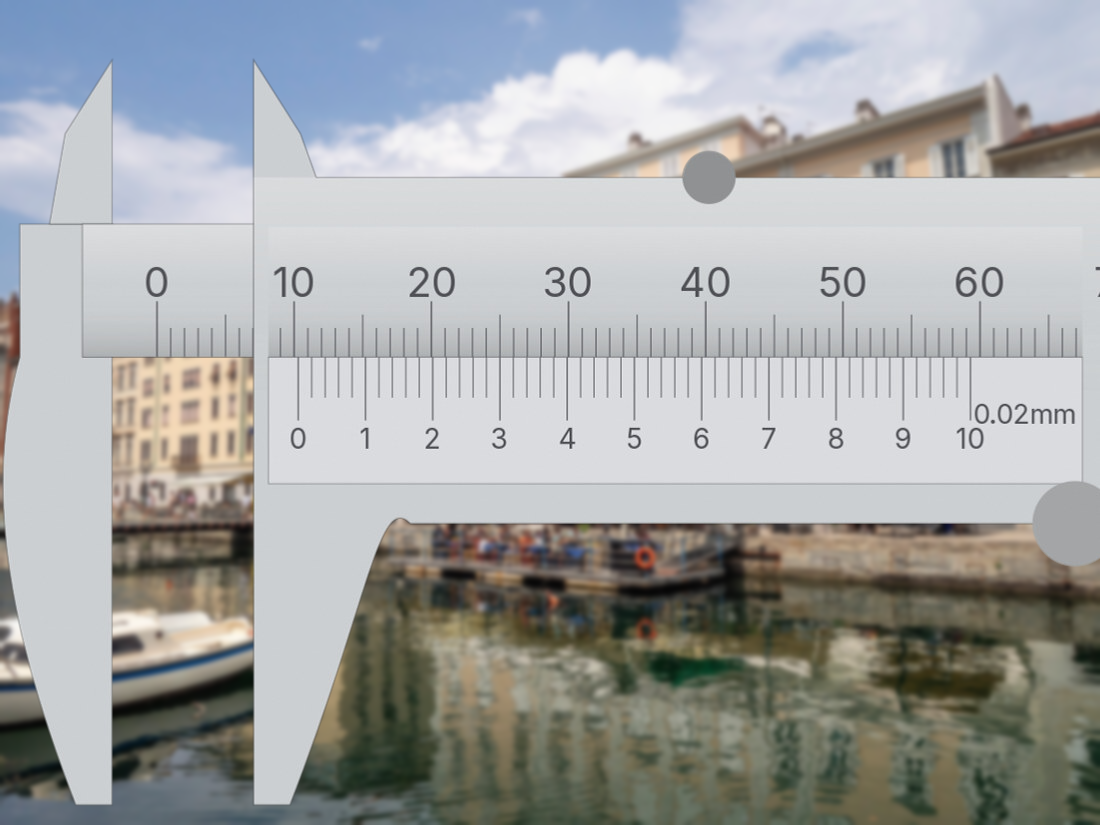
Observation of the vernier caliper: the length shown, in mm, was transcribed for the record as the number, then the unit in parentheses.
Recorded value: 10.3 (mm)
